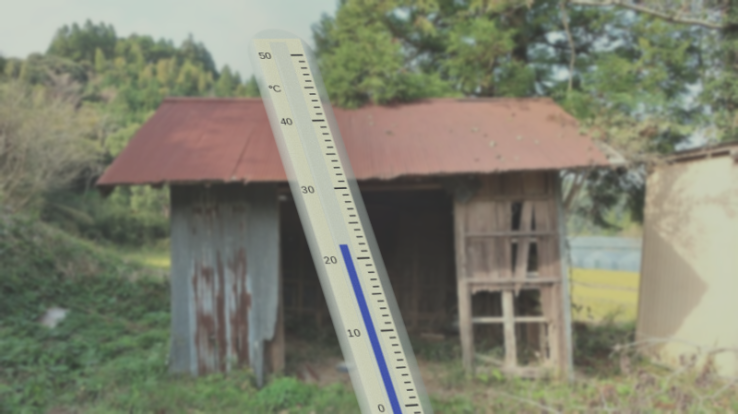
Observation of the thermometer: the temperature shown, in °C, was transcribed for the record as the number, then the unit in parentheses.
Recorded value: 22 (°C)
